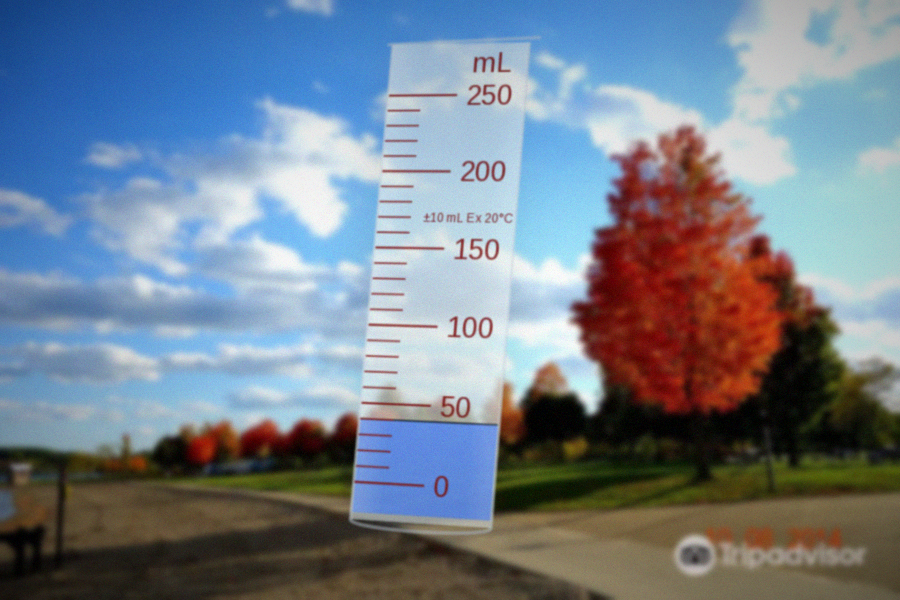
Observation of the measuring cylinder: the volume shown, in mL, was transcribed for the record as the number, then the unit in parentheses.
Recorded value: 40 (mL)
